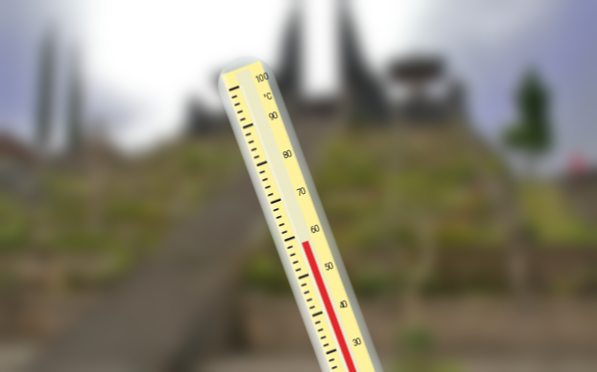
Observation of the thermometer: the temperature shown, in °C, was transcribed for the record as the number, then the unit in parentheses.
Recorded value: 58 (°C)
